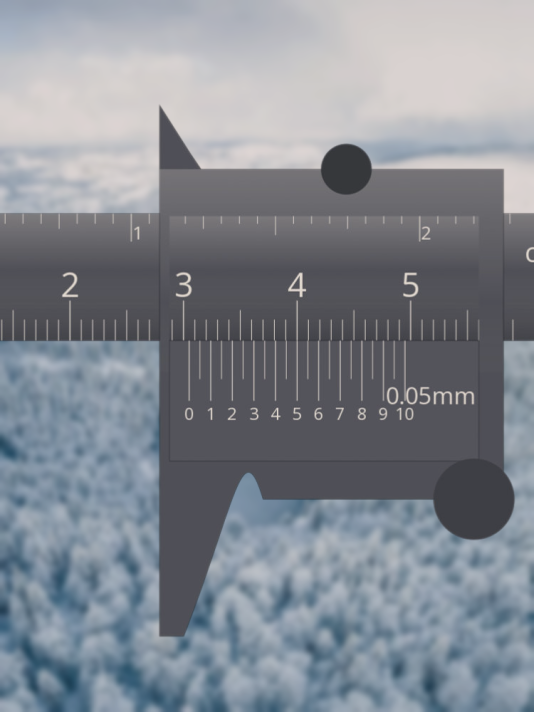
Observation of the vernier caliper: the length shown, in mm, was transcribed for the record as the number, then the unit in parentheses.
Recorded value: 30.5 (mm)
